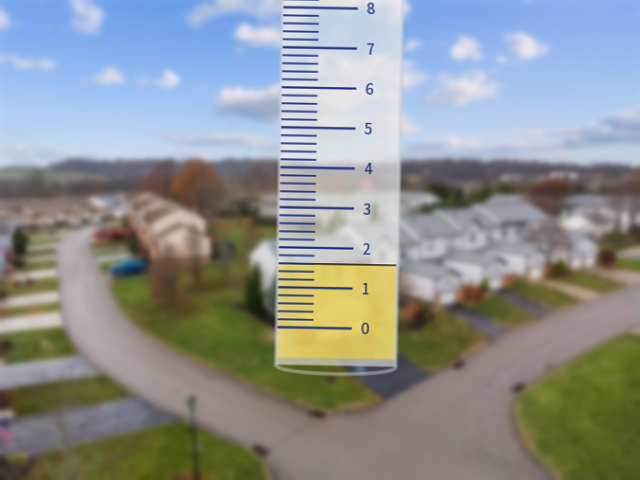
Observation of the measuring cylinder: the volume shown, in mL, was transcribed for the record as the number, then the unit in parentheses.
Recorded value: 1.6 (mL)
